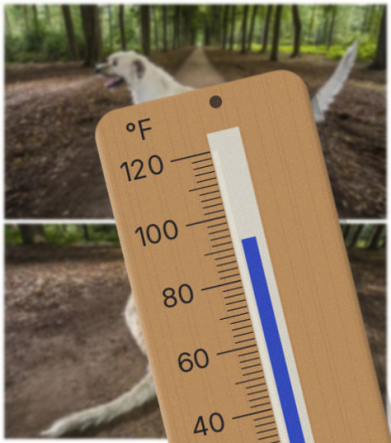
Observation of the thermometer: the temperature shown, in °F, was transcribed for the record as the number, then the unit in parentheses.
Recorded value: 92 (°F)
